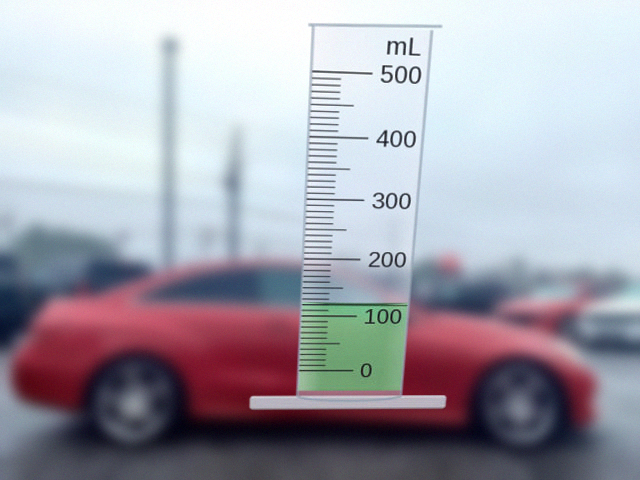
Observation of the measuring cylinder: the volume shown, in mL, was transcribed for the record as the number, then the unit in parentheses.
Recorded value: 120 (mL)
